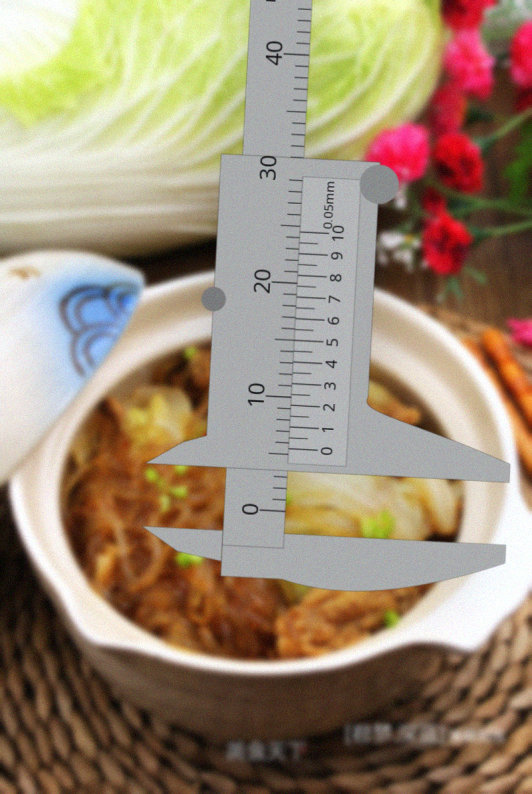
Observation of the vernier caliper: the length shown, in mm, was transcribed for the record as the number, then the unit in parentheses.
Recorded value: 5.5 (mm)
